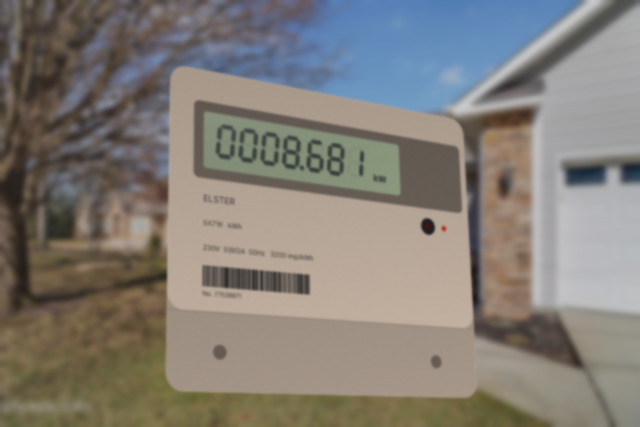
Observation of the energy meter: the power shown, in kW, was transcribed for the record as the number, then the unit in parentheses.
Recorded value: 8.681 (kW)
